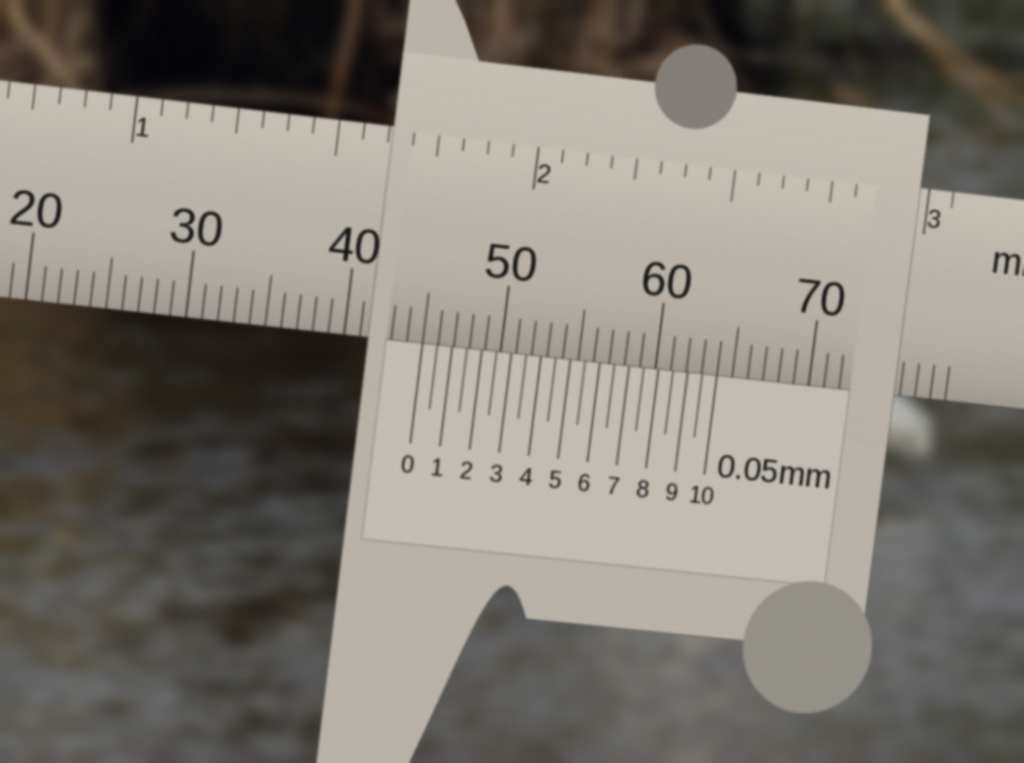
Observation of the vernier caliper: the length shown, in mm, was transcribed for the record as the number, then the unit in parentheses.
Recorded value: 45.0 (mm)
